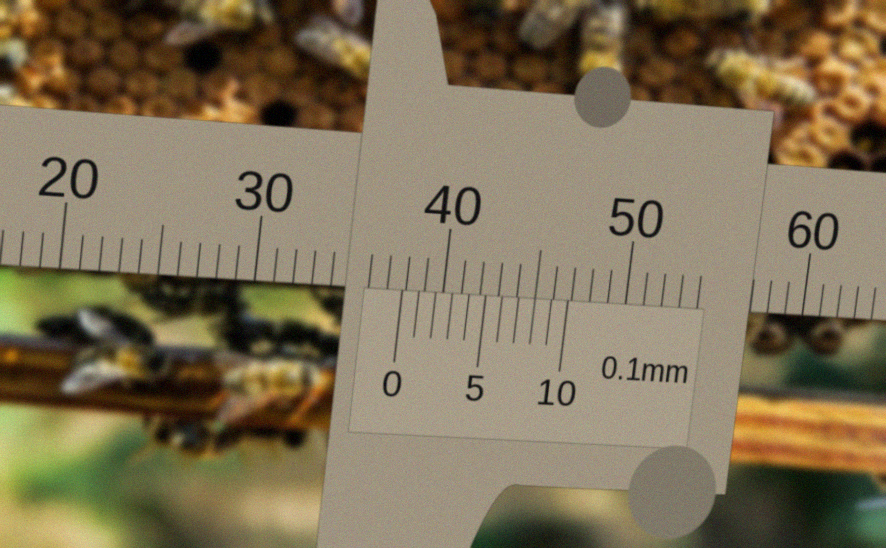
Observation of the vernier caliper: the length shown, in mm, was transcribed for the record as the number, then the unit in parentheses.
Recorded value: 37.8 (mm)
